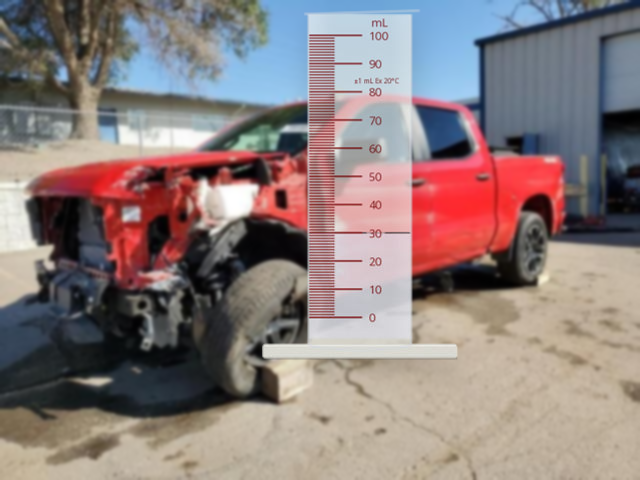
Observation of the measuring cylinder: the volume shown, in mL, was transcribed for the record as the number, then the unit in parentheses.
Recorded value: 30 (mL)
